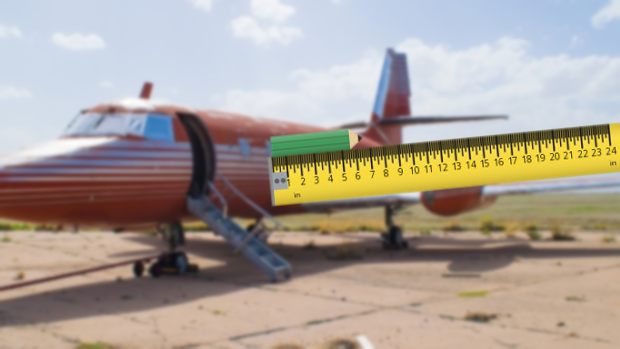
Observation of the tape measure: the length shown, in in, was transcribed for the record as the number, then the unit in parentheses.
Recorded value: 6.5 (in)
